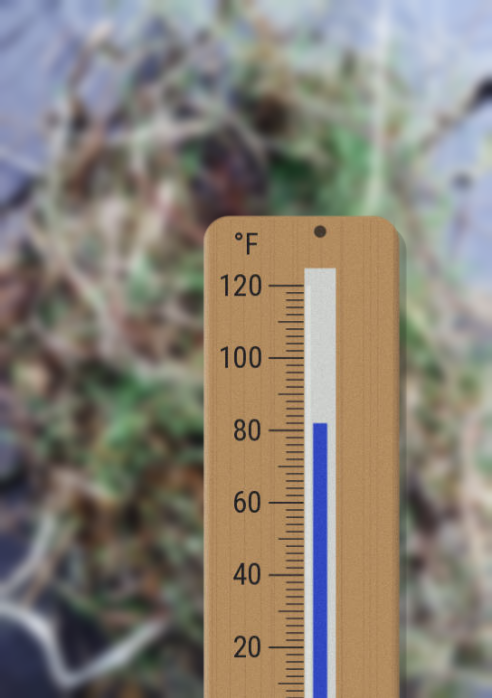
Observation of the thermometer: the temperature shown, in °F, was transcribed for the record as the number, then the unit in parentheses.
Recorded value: 82 (°F)
